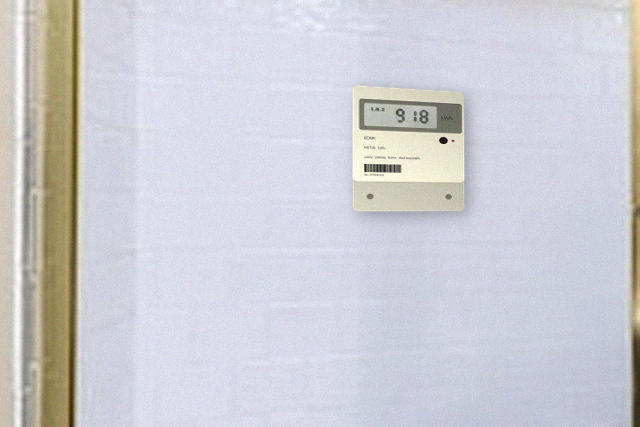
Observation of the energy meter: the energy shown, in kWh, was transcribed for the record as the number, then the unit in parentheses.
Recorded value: 918 (kWh)
